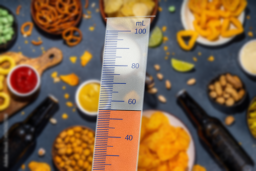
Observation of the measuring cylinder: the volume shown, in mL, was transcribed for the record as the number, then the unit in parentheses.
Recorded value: 55 (mL)
